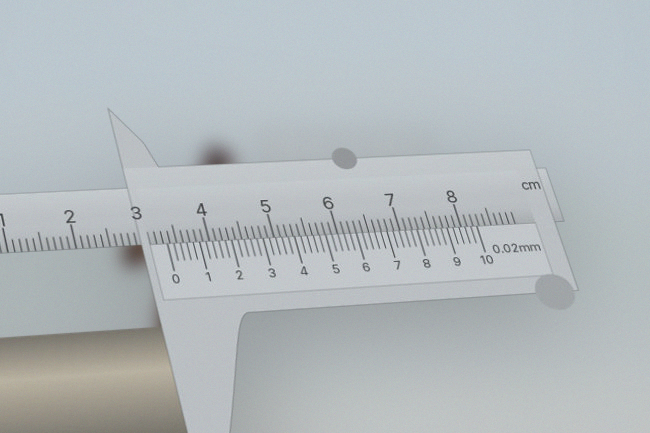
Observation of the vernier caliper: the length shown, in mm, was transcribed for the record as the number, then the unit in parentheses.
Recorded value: 33.6 (mm)
